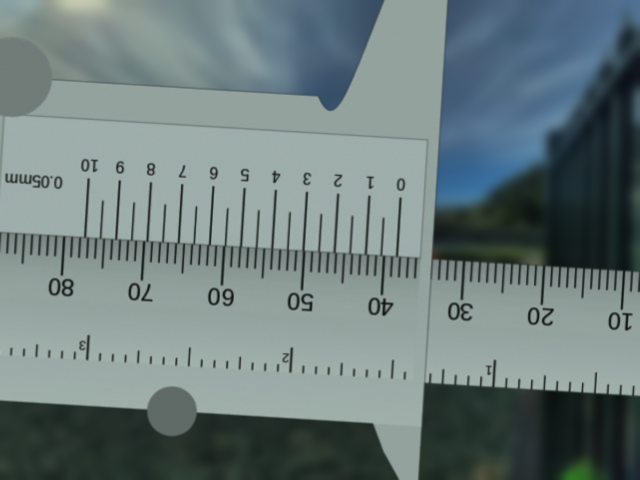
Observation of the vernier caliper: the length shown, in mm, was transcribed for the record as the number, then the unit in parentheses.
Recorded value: 38.4 (mm)
